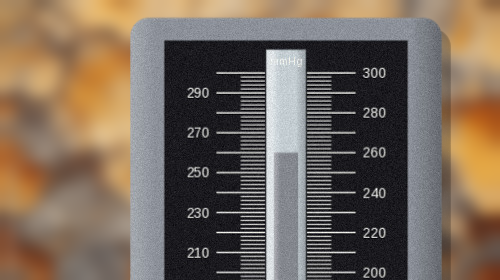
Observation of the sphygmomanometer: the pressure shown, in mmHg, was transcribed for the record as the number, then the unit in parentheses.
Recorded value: 260 (mmHg)
